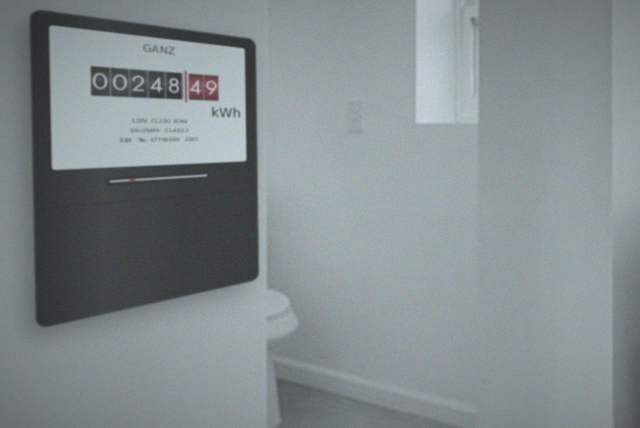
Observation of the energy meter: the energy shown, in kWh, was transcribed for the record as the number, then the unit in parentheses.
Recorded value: 248.49 (kWh)
